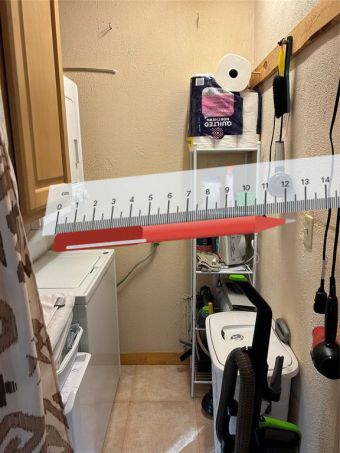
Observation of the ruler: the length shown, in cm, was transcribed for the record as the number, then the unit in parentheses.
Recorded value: 12.5 (cm)
